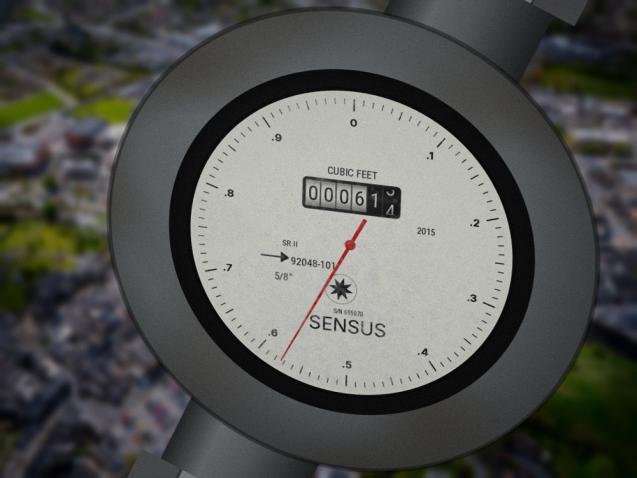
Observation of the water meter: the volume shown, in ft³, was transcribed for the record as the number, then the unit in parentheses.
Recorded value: 613.57 (ft³)
